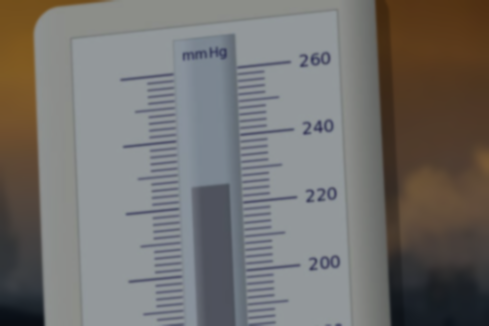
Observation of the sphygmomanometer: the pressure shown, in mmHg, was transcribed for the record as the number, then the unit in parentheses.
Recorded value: 226 (mmHg)
